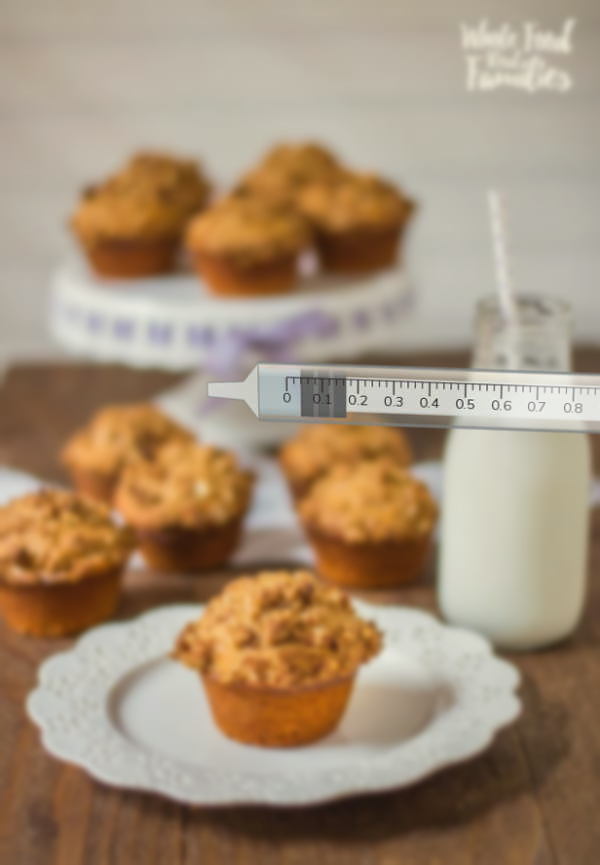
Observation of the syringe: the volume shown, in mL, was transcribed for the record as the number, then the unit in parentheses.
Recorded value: 0.04 (mL)
